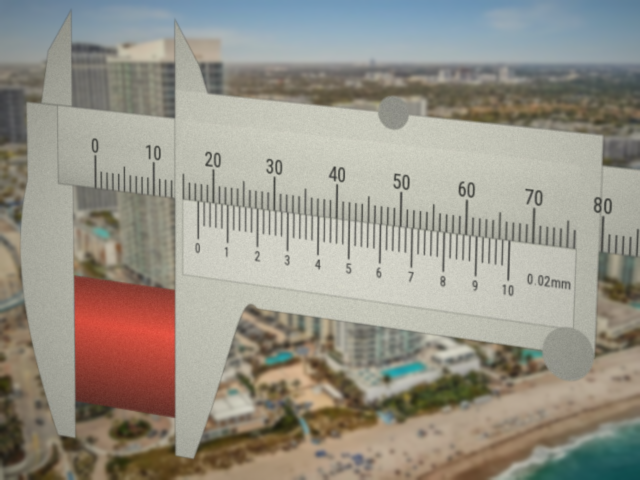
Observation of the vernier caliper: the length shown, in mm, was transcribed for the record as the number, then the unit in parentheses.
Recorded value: 17.5 (mm)
